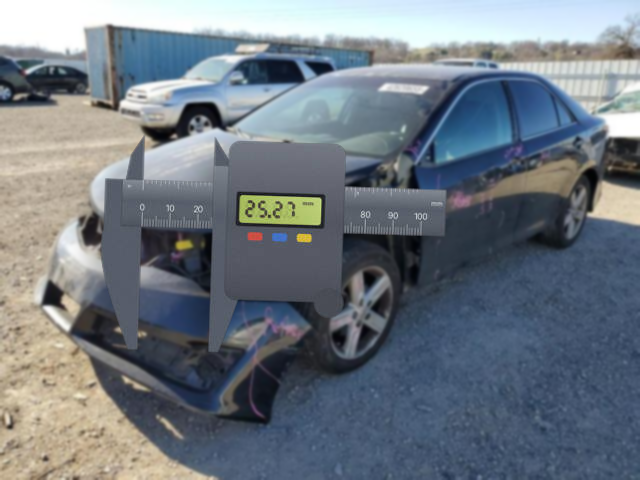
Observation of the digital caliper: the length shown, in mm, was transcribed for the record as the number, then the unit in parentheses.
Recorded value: 25.27 (mm)
